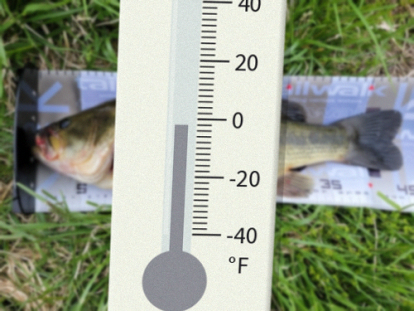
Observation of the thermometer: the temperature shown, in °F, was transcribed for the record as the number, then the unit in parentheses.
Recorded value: -2 (°F)
